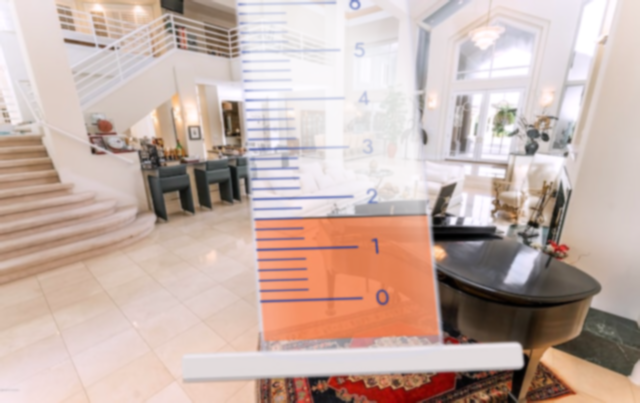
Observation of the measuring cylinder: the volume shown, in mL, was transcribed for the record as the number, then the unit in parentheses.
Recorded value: 1.6 (mL)
